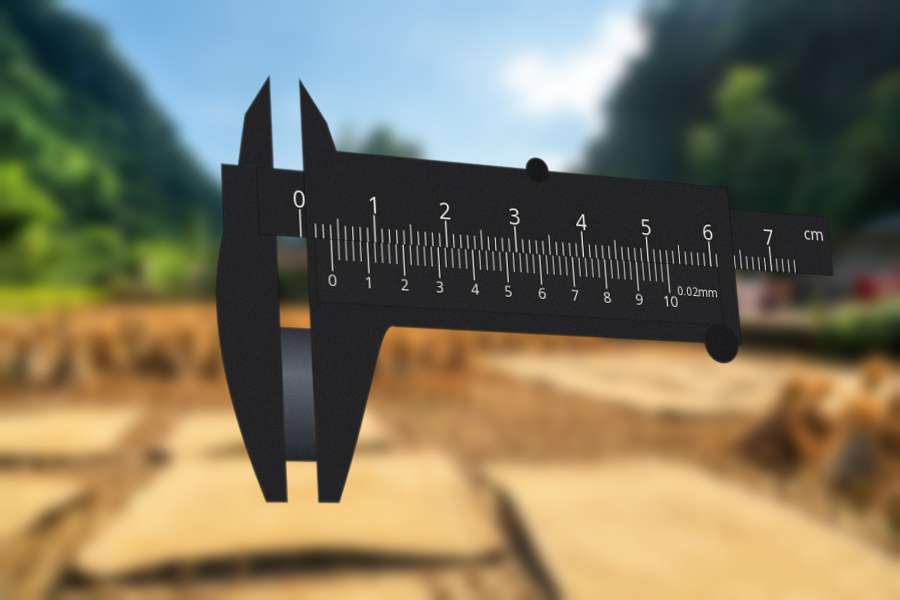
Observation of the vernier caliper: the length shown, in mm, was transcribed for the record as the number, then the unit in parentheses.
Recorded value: 4.0 (mm)
